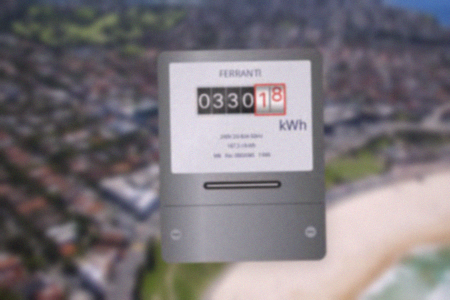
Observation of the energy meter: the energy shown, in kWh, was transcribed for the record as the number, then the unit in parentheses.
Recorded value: 330.18 (kWh)
